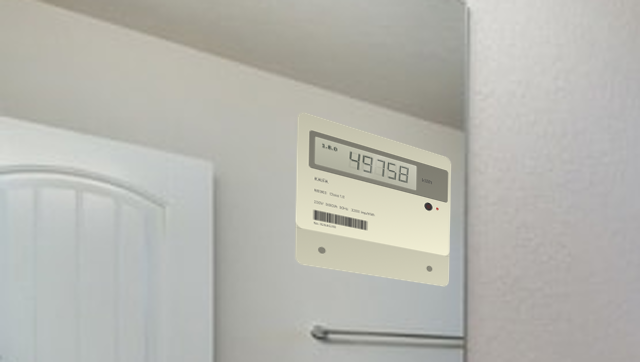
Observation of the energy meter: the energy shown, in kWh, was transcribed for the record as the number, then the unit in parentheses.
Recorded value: 49758 (kWh)
